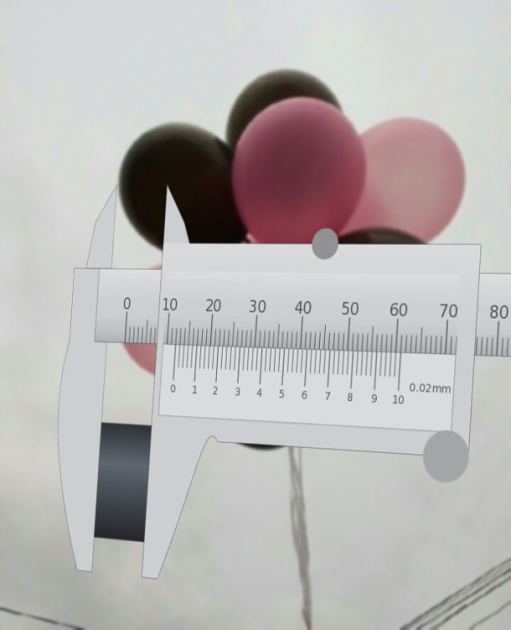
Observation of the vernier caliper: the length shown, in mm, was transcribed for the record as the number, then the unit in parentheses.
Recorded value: 12.0 (mm)
